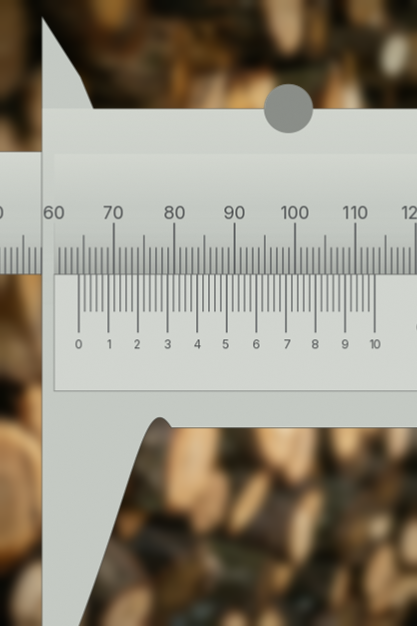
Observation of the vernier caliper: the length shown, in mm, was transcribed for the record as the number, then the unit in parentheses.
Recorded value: 64.2 (mm)
